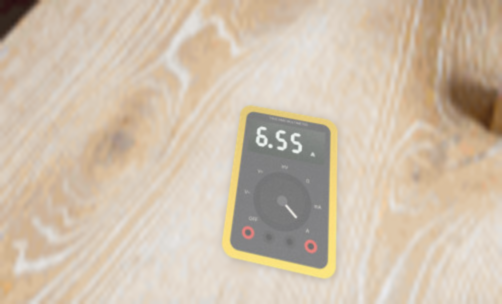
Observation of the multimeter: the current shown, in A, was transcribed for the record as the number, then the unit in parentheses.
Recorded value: 6.55 (A)
